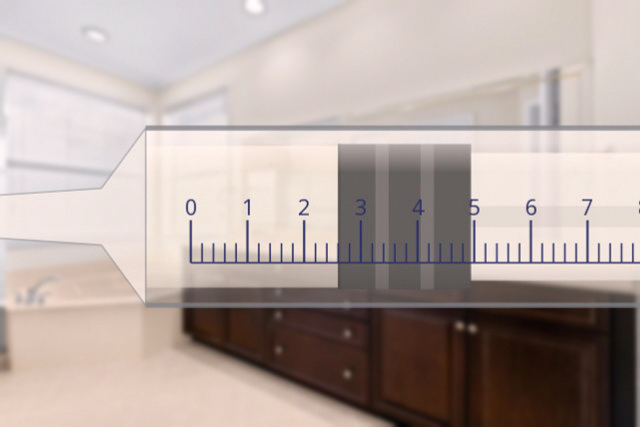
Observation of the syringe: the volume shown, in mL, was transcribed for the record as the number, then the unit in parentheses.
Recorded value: 2.6 (mL)
